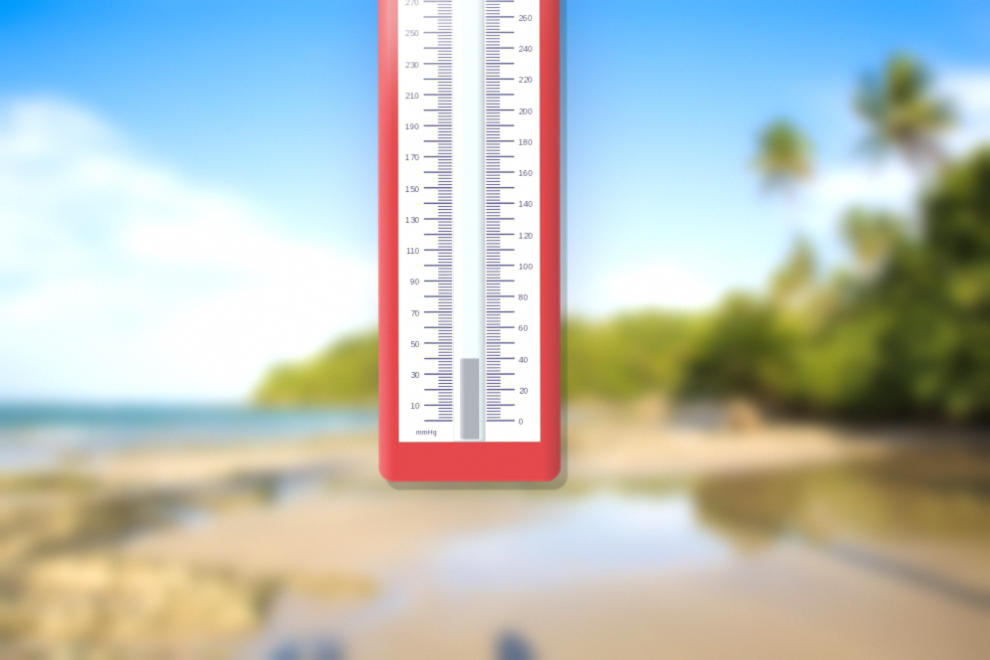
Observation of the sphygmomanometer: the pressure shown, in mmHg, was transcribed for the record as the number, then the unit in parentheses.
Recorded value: 40 (mmHg)
